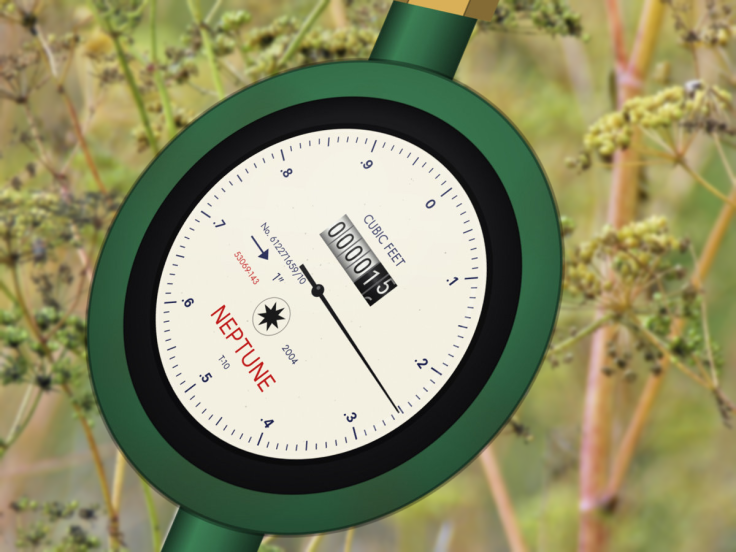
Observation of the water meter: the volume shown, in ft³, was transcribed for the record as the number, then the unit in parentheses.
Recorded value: 15.25 (ft³)
